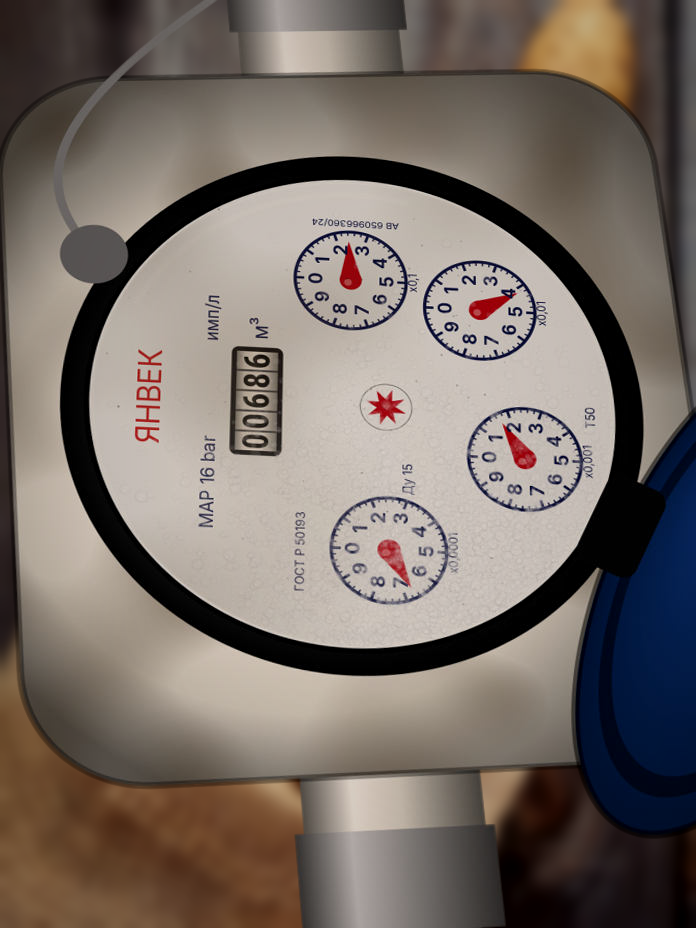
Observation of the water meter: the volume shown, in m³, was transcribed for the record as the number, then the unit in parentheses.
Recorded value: 686.2416 (m³)
